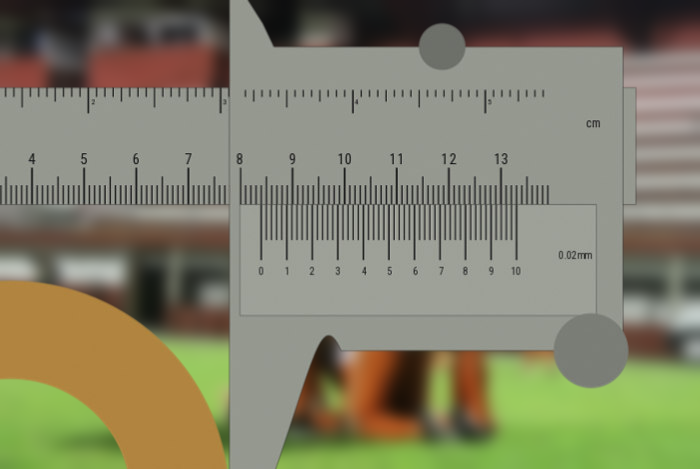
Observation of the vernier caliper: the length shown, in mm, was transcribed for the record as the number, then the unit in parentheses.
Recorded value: 84.0 (mm)
